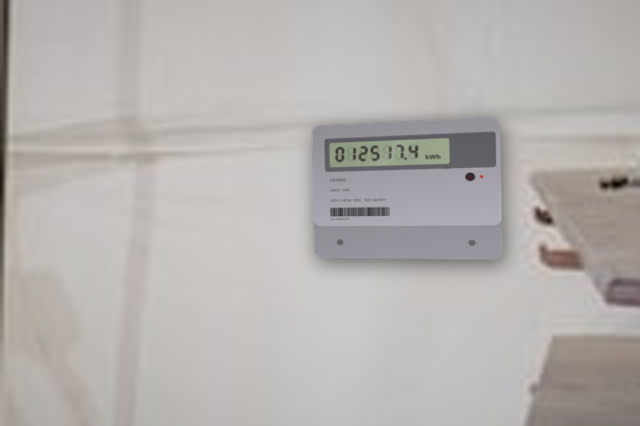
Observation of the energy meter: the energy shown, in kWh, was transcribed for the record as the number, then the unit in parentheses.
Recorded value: 12517.4 (kWh)
